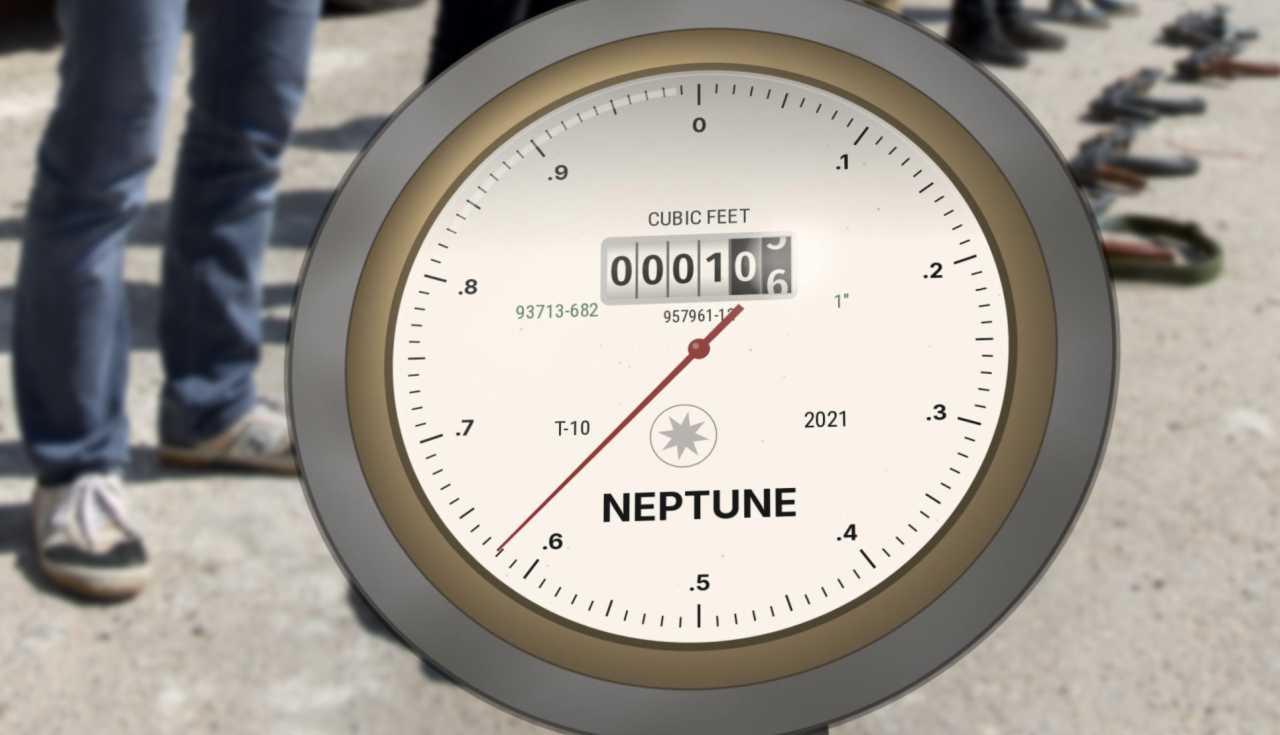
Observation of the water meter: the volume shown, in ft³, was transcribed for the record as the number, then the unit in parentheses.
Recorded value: 105.62 (ft³)
